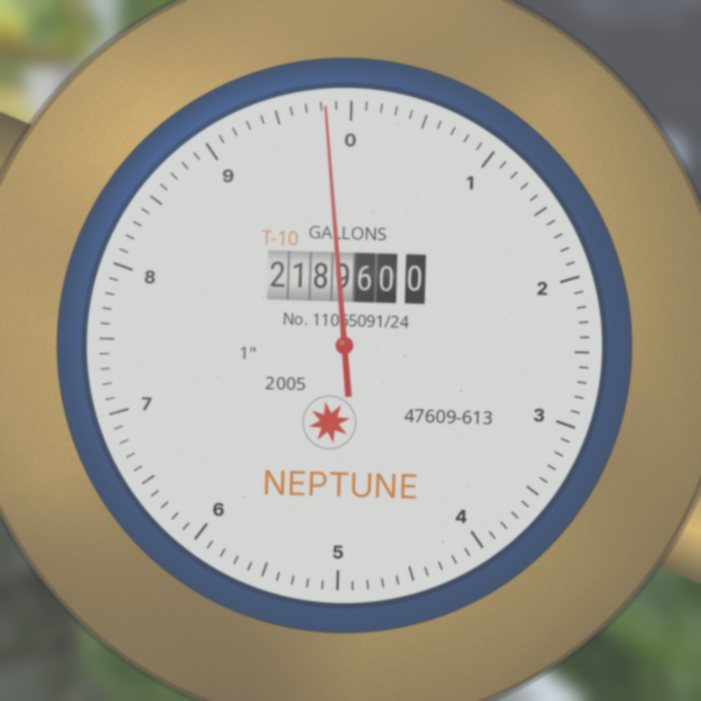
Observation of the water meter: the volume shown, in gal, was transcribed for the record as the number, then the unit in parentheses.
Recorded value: 2189599.8 (gal)
